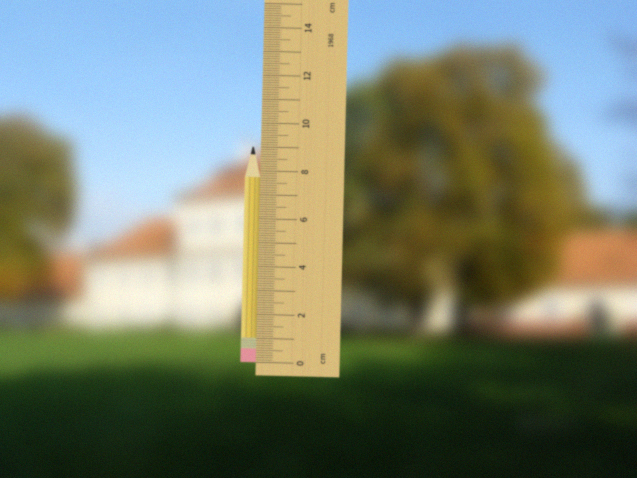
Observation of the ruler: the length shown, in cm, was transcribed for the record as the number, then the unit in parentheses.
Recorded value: 9 (cm)
